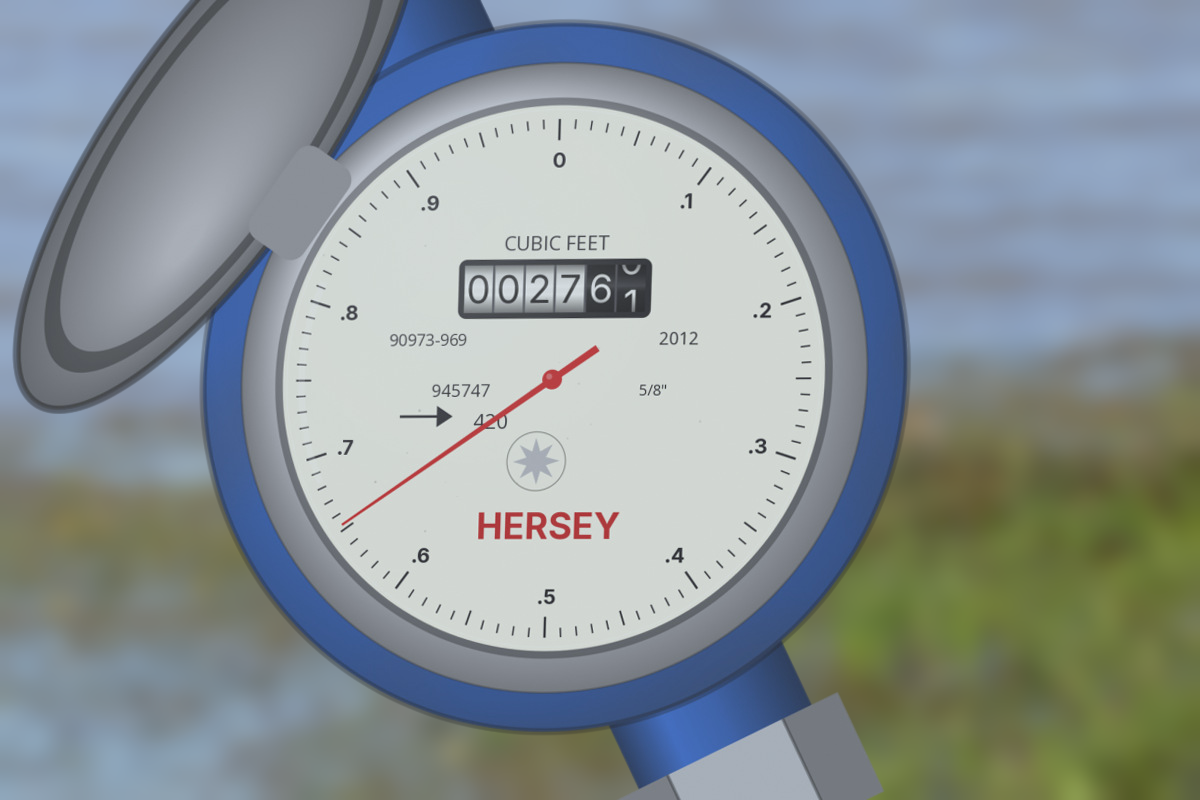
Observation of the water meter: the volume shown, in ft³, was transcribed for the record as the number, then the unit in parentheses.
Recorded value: 2760.65 (ft³)
